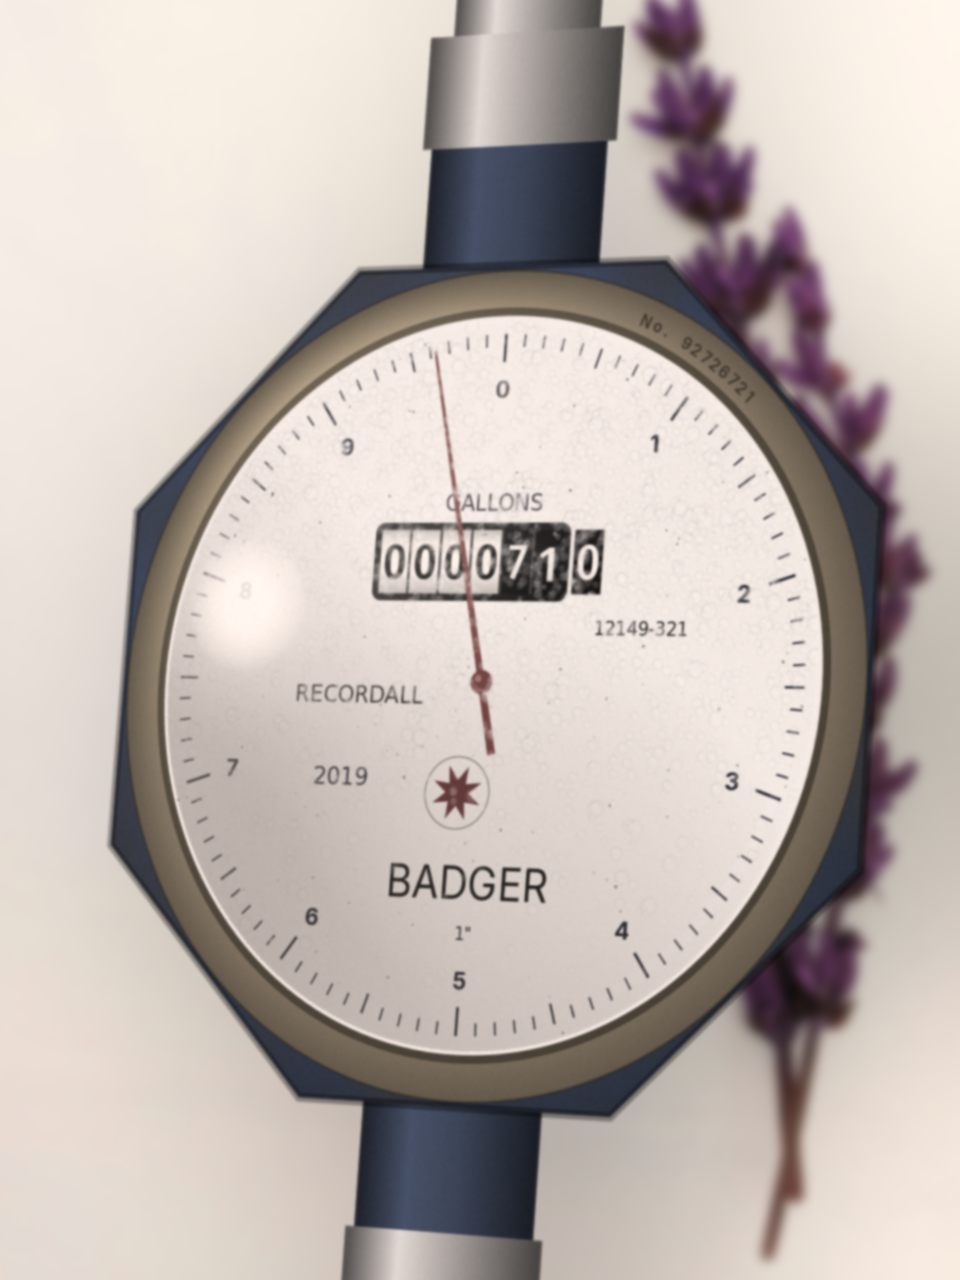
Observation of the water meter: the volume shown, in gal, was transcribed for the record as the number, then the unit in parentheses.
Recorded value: 709.6 (gal)
